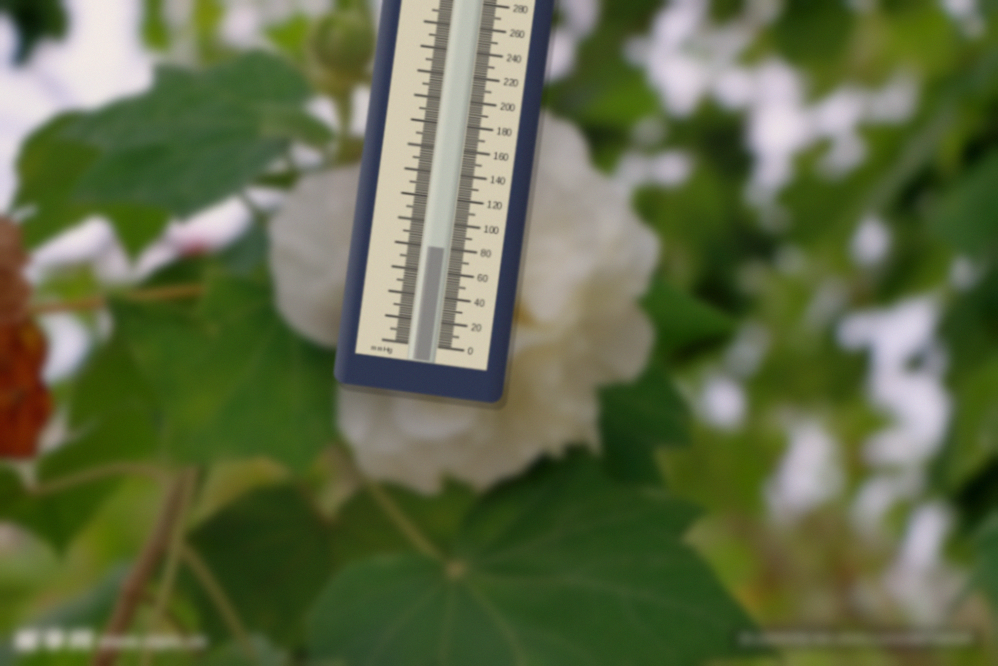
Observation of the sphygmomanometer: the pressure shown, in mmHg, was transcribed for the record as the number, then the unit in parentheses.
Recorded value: 80 (mmHg)
